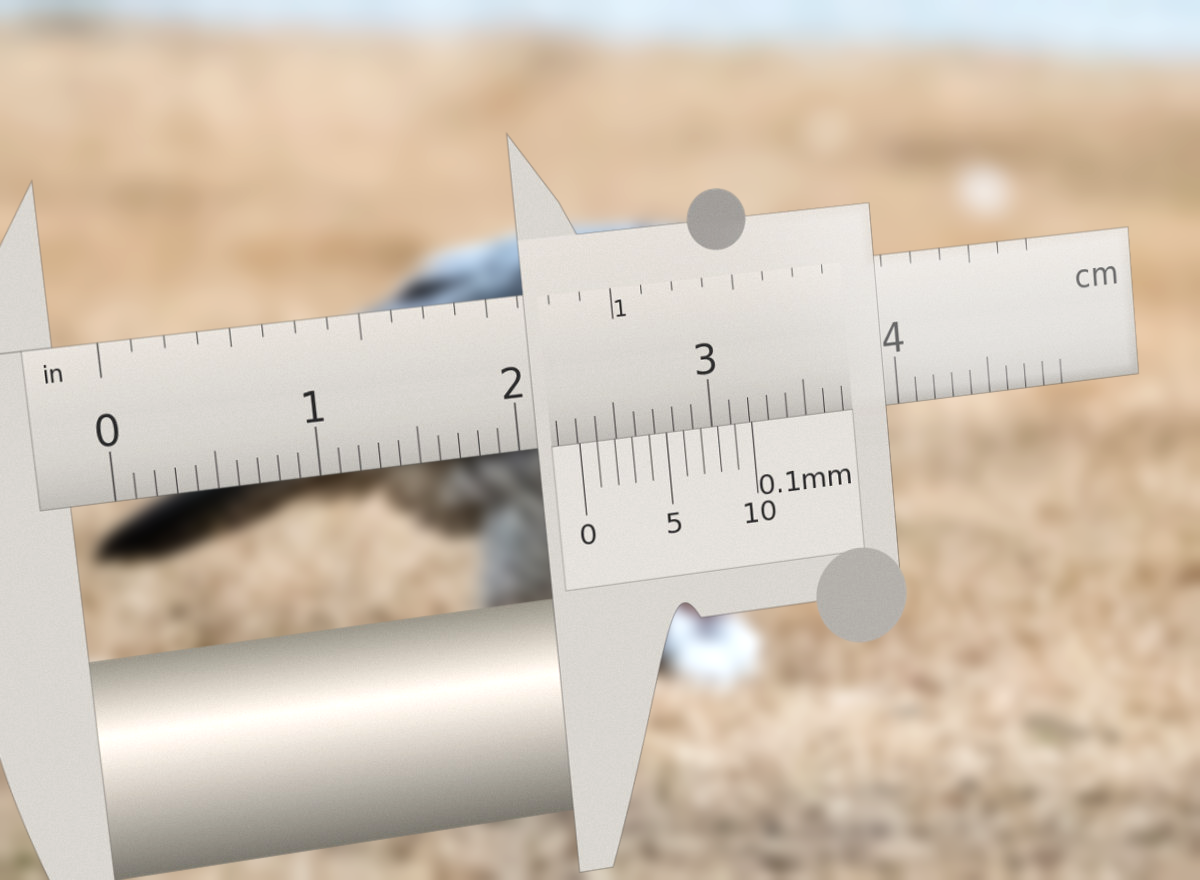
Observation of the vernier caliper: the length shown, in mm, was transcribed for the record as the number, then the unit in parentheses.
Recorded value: 23.1 (mm)
